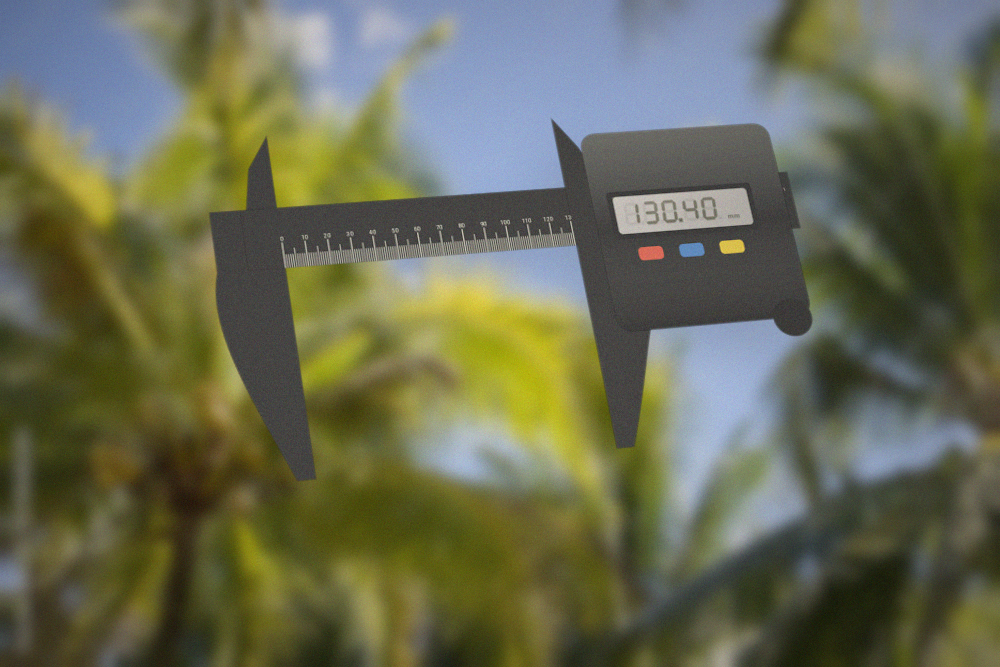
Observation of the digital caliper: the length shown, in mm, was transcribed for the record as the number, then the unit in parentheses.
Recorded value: 130.40 (mm)
